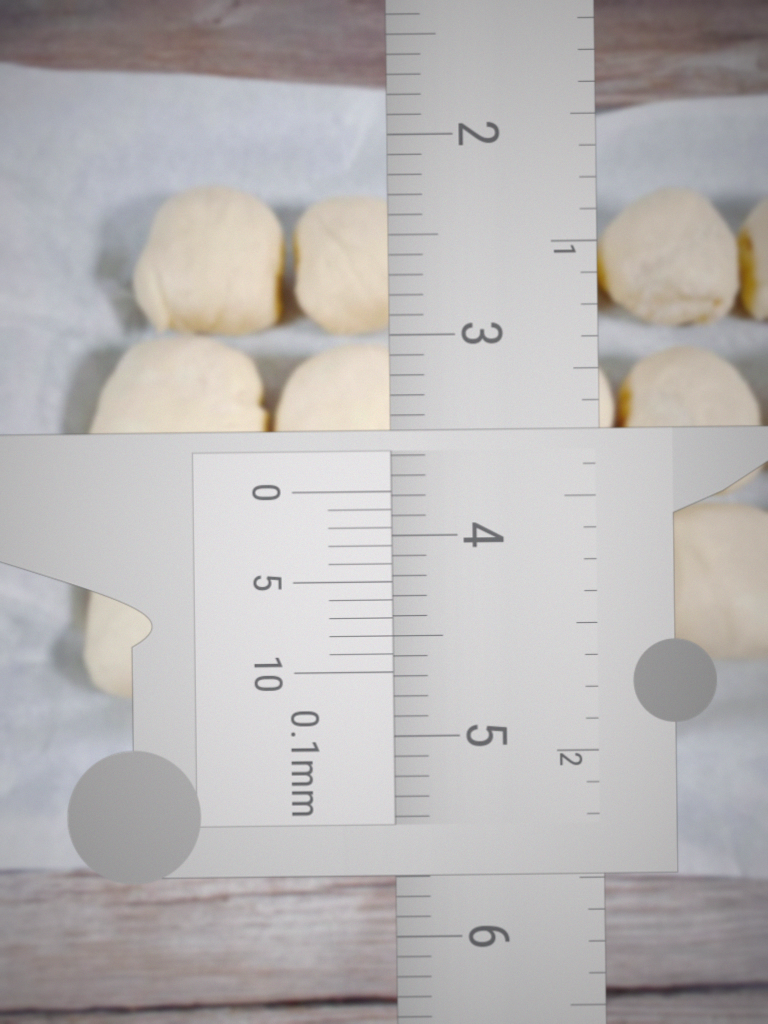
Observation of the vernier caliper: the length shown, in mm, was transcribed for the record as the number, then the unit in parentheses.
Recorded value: 37.8 (mm)
